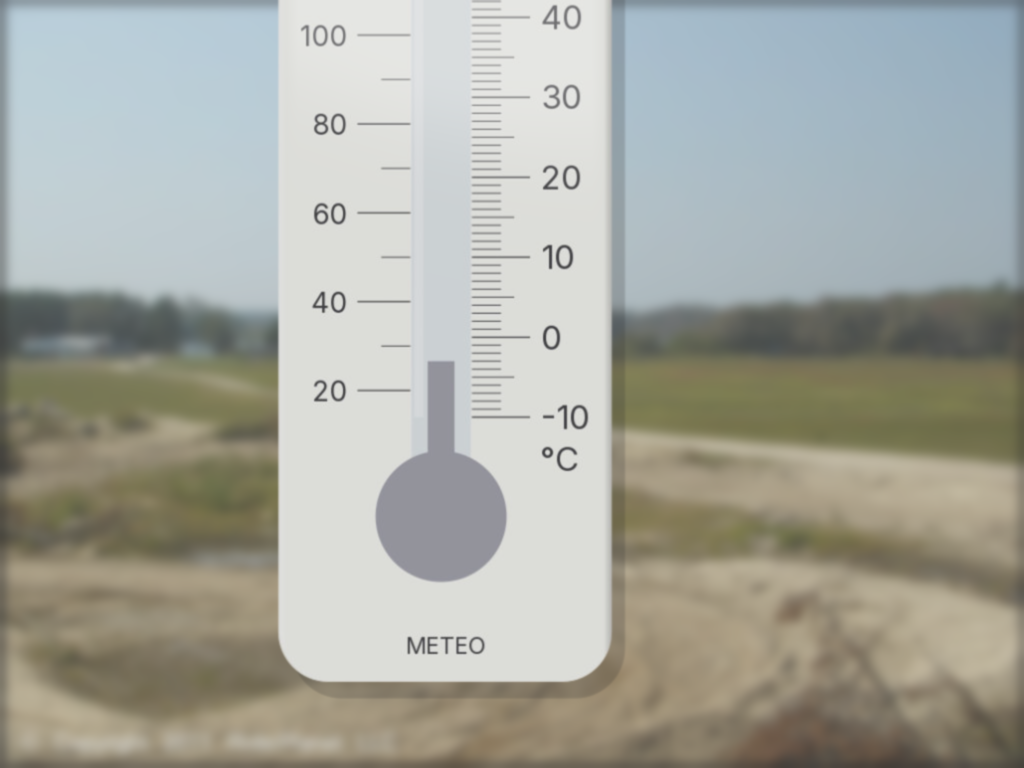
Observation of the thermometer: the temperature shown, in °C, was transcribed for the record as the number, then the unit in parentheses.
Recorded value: -3 (°C)
